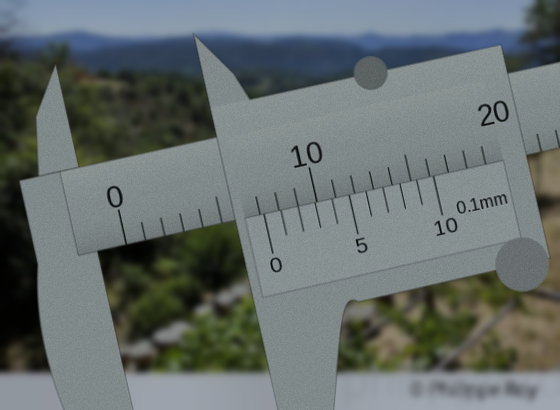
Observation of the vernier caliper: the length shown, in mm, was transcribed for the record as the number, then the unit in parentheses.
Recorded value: 7.2 (mm)
